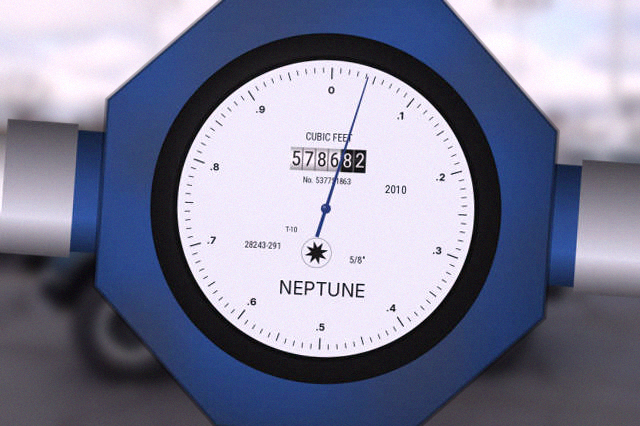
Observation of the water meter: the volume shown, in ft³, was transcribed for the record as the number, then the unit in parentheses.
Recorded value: 578682.04 (ft³)
